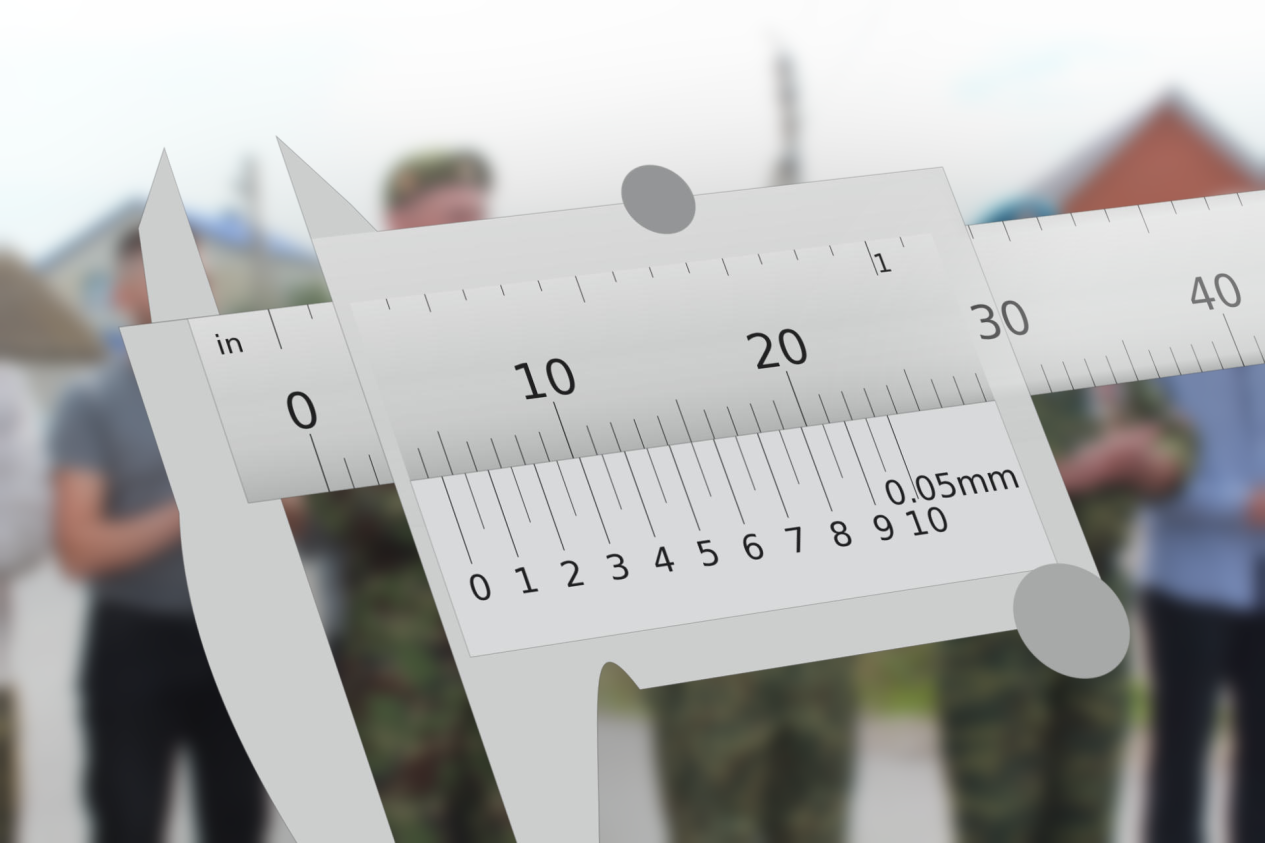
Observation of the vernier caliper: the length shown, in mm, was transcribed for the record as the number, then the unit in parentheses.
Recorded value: 4.55 (mm)
